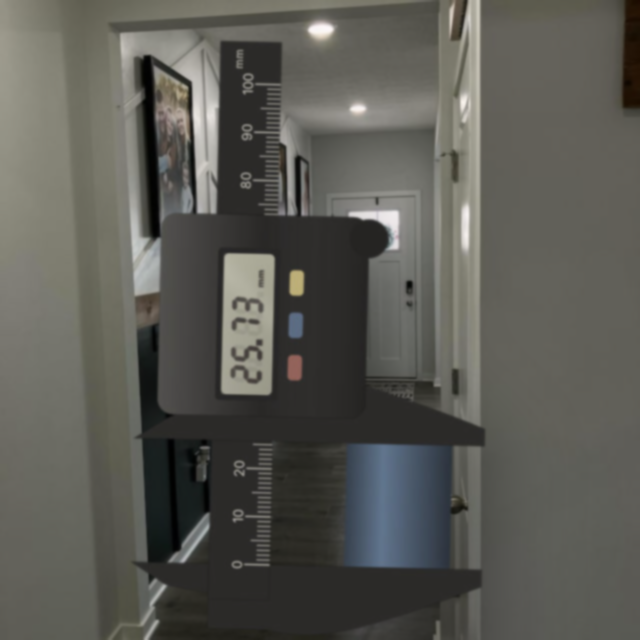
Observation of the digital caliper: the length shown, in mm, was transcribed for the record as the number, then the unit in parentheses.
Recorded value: 25.73 (mm)
